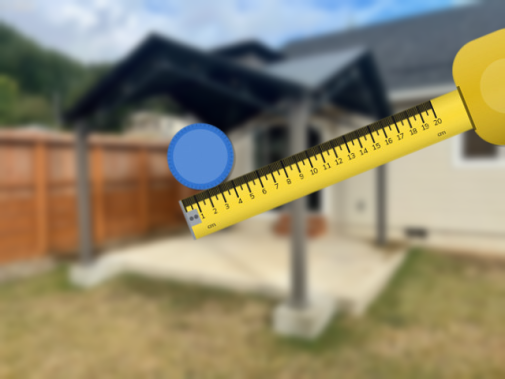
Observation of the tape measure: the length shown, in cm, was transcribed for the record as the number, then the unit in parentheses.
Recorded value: 5 (cm)
